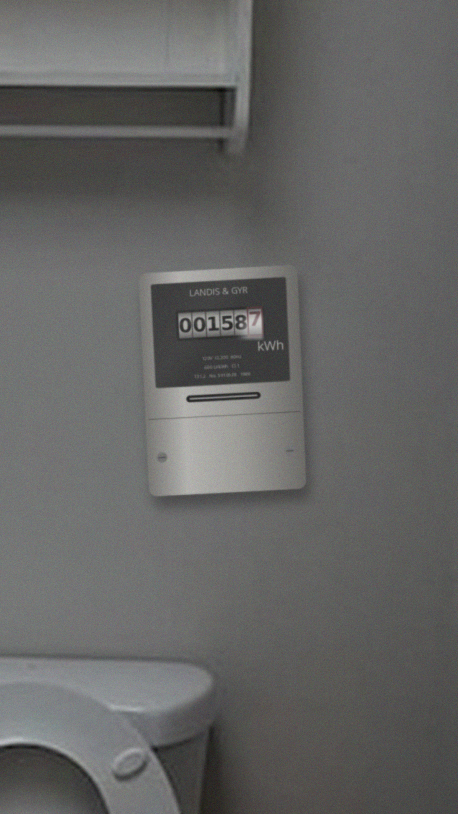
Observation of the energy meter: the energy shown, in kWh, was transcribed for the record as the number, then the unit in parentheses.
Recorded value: 158.7 (kWh)
